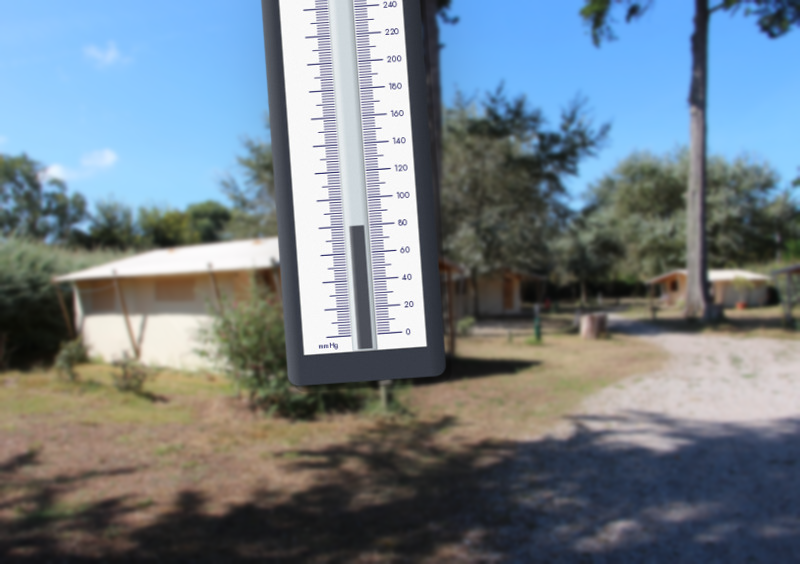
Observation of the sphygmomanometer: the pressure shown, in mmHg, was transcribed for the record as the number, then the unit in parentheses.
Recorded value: 80 (mmHg)
